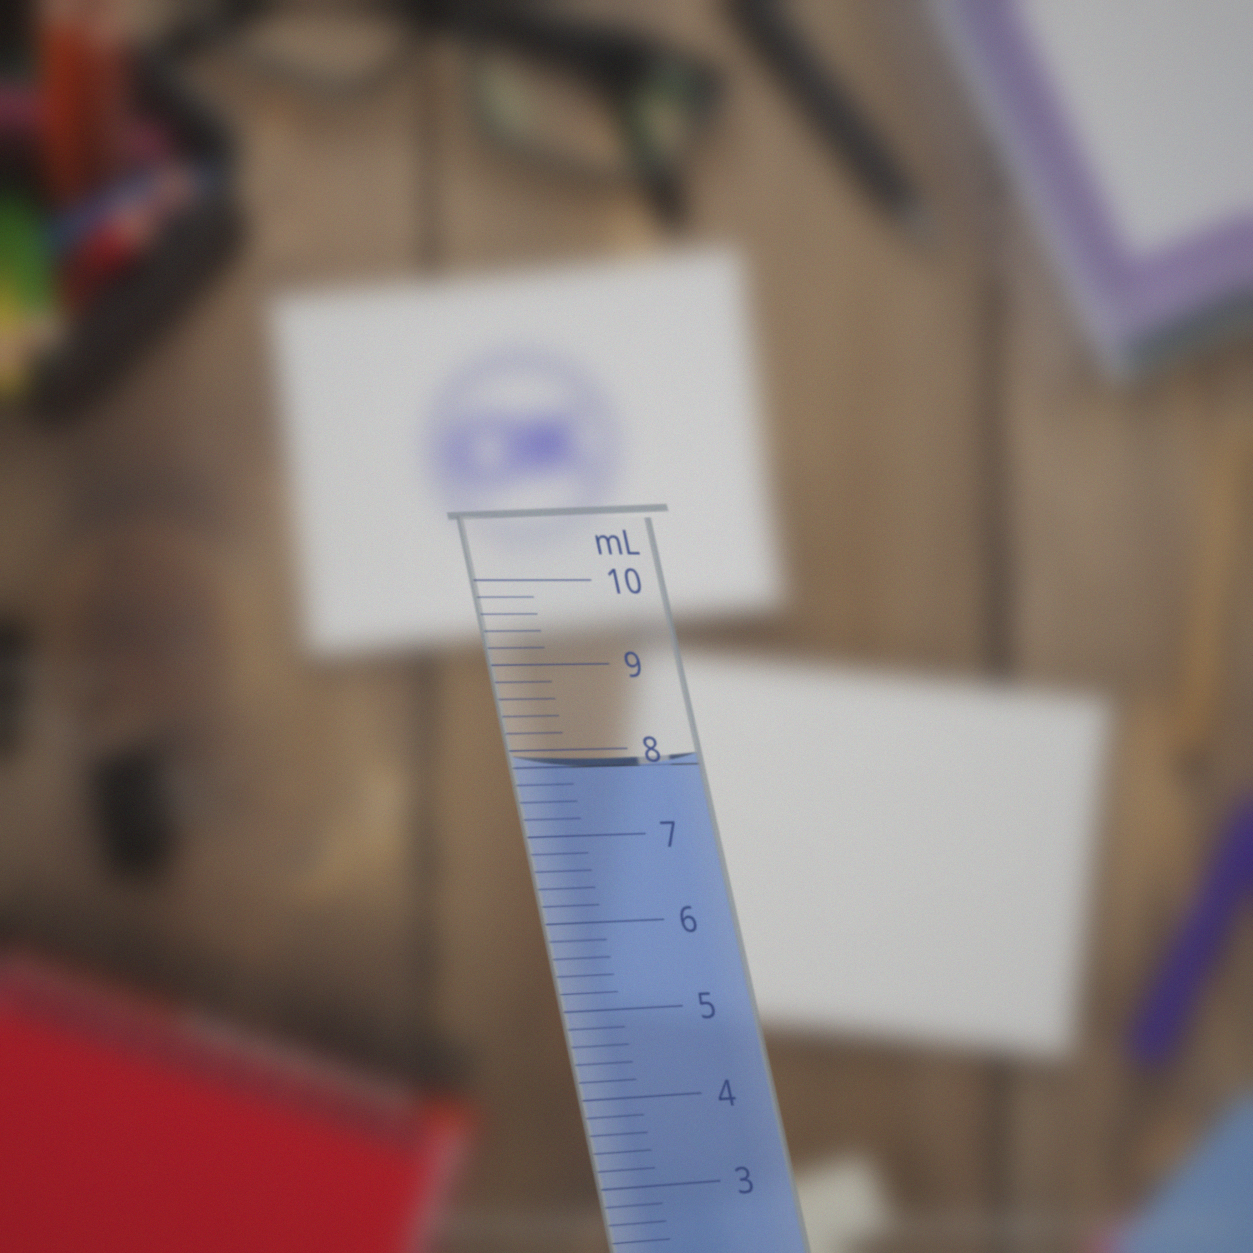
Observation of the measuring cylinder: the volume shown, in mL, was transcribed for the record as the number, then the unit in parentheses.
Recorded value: 7.8 (mL)
